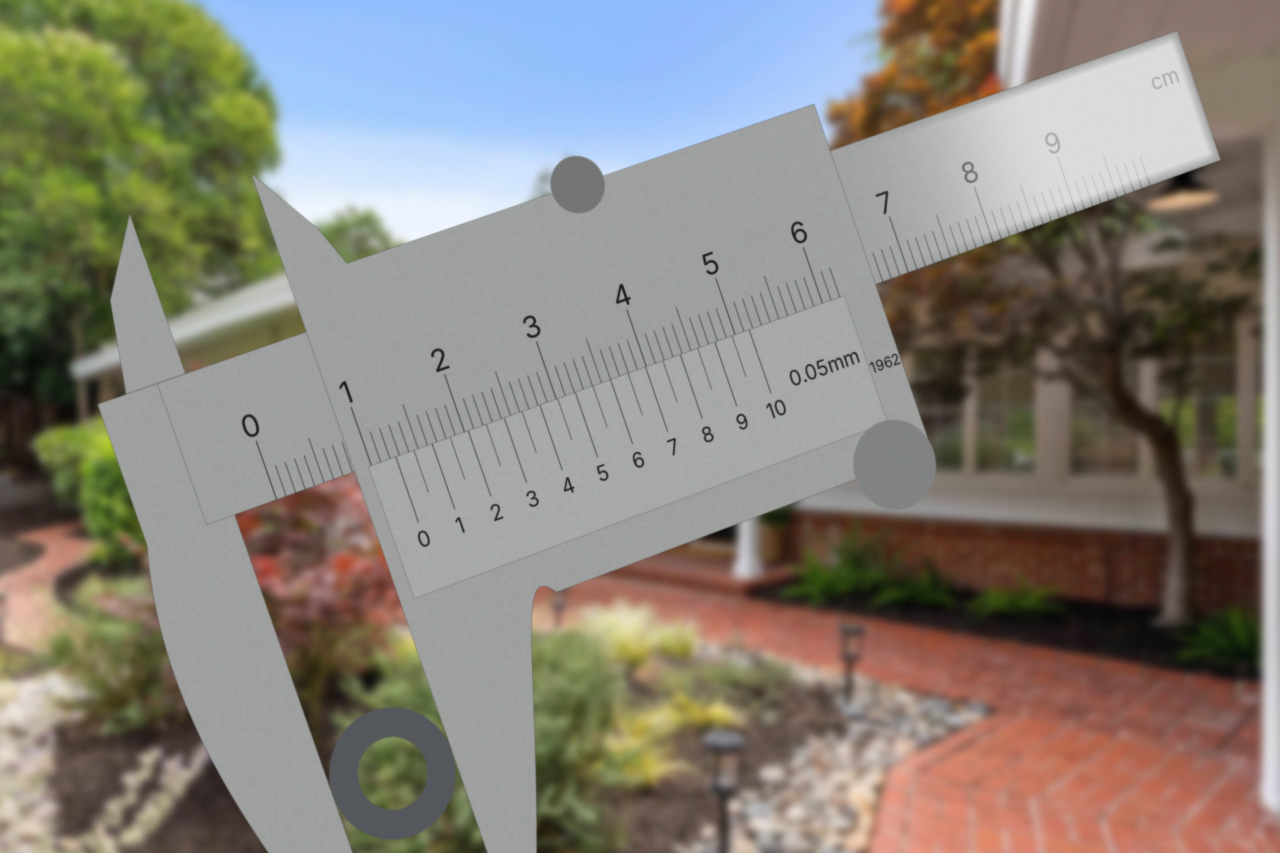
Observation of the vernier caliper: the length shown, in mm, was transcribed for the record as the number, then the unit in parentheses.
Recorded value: 12.6 (mm)
